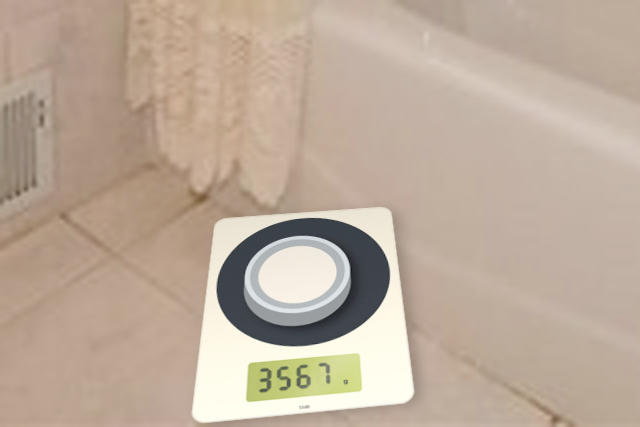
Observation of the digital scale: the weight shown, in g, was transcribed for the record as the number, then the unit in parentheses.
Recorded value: 3567 (g)
